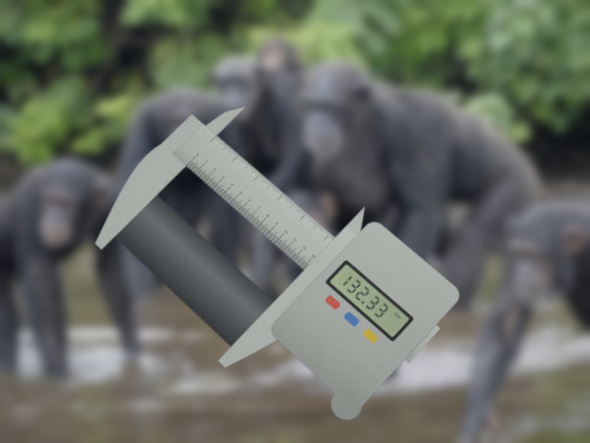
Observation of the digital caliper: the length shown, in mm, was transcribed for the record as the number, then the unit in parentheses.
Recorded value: 132.33 (mm)
